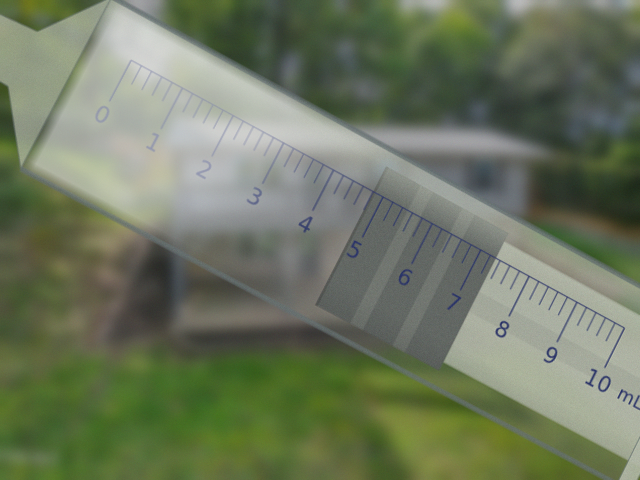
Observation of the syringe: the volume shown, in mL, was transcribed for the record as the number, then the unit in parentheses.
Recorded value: 4.8 (mL)
